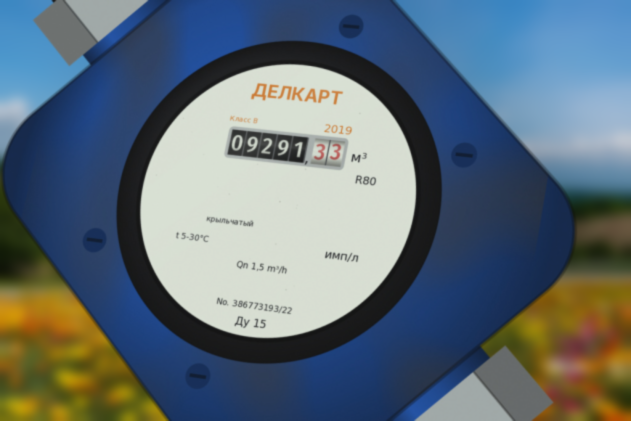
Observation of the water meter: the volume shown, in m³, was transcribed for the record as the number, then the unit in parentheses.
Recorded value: 9291.33 (m³)
